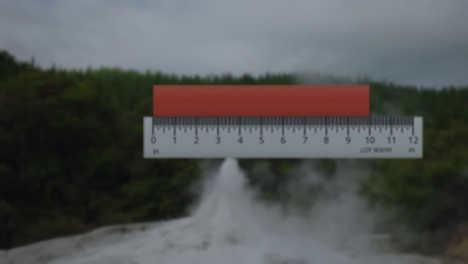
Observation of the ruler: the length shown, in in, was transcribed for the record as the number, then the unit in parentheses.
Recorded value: 10 (in)
